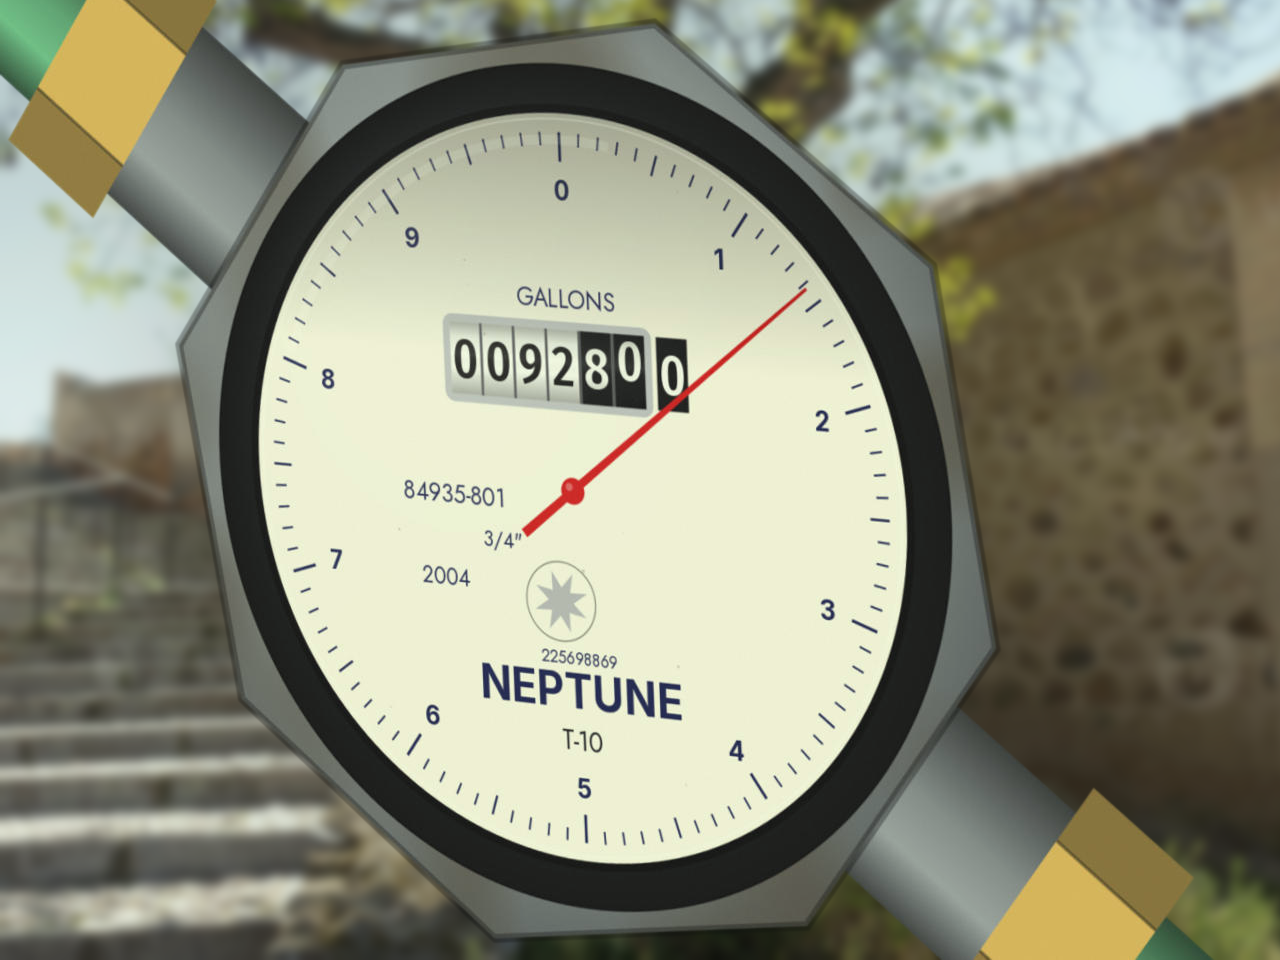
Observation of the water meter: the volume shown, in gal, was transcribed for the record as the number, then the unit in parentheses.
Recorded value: 92801.4 (gal)
